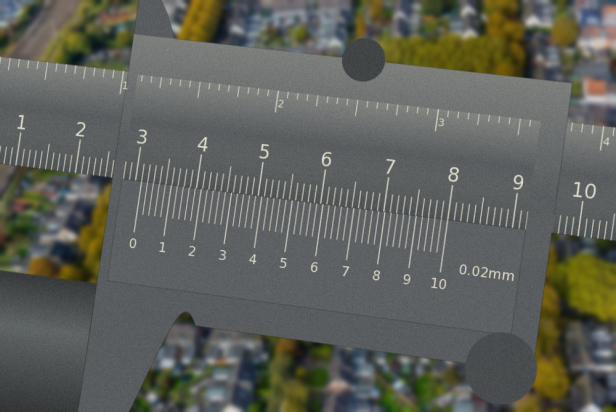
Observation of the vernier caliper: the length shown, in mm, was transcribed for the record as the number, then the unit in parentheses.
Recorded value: 31.0 (mm)
